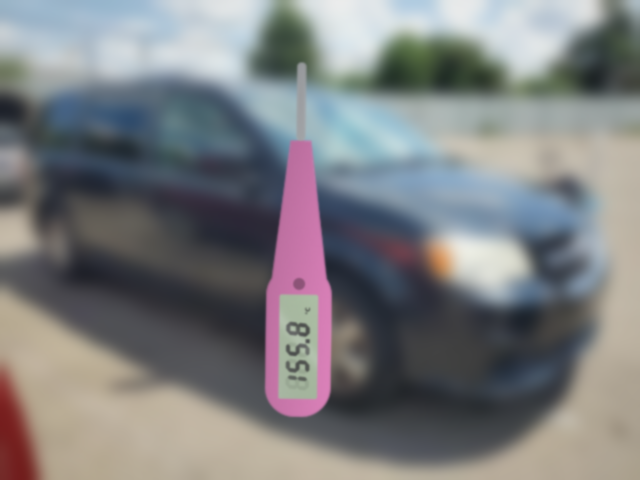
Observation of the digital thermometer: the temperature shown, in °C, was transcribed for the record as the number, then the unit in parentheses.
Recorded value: 155.8 (°C)
